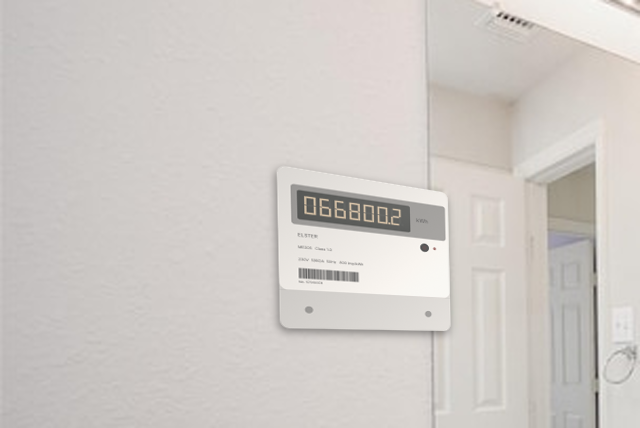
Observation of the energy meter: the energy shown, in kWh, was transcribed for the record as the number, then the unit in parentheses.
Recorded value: 66800.2 (kWh)
